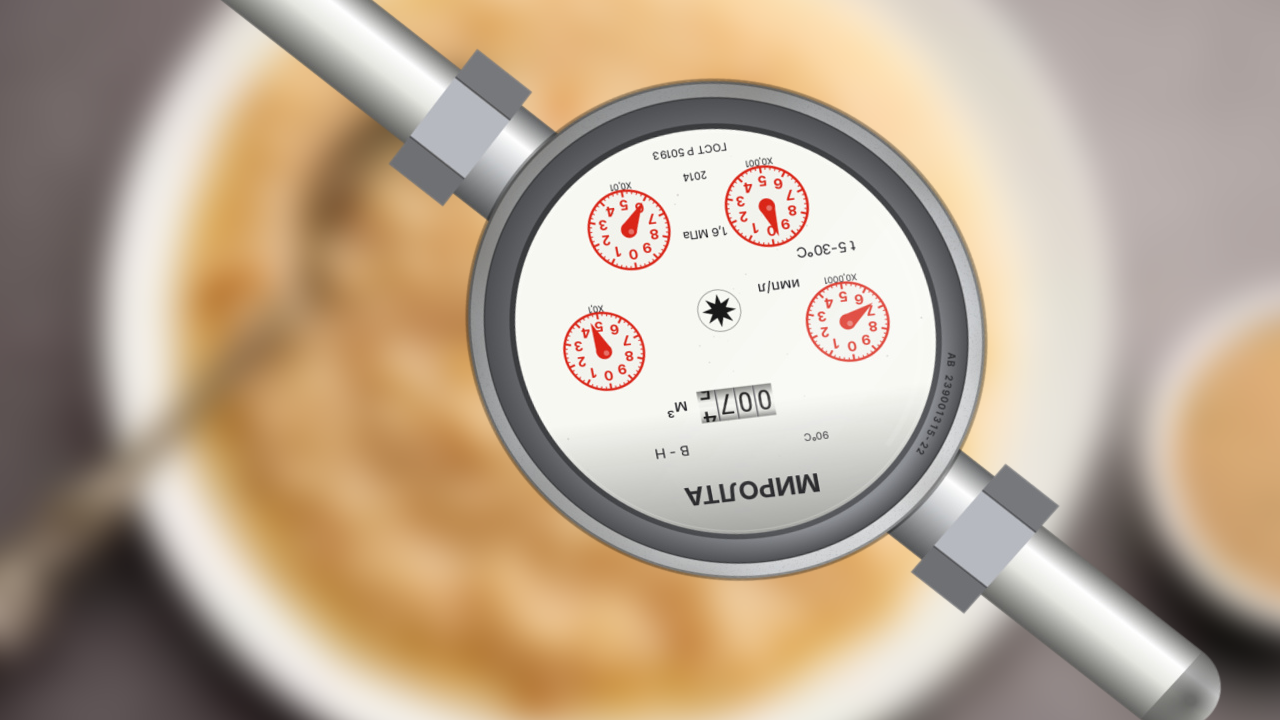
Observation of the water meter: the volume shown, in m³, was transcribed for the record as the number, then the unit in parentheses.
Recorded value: 74.4596 (m³)
